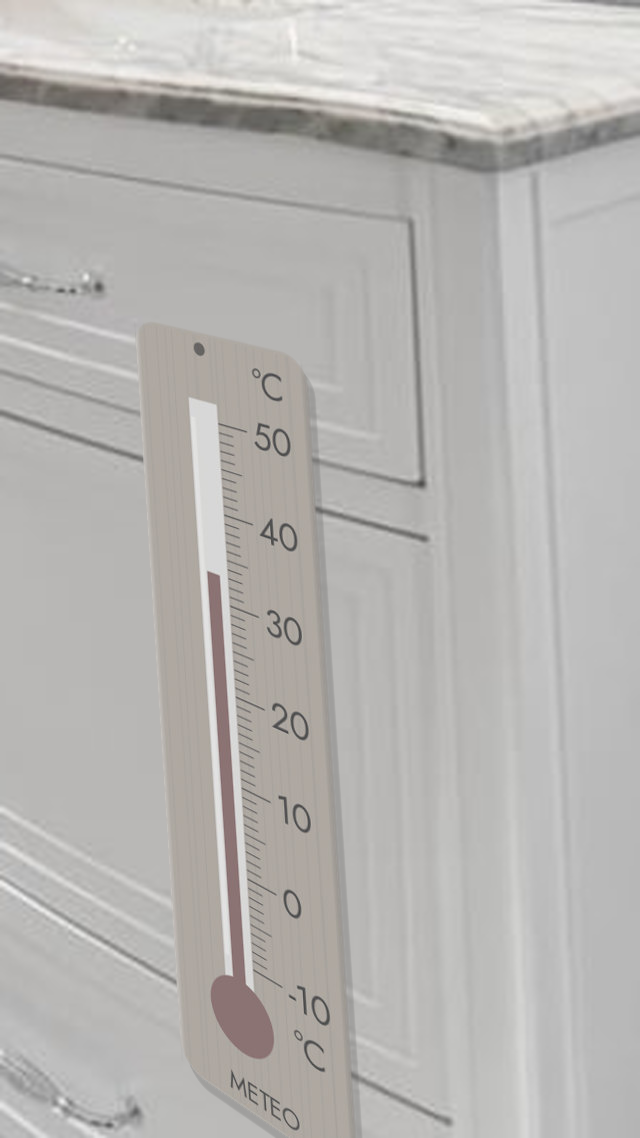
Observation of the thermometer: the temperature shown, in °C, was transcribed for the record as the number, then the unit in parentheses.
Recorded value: 33 (°C)
